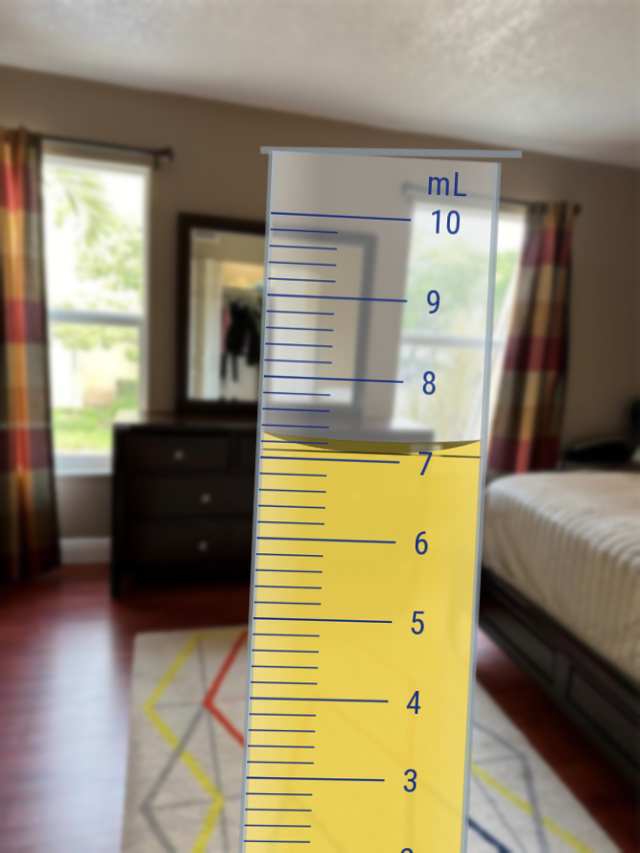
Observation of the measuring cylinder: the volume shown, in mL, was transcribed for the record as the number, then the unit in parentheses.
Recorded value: 7.1 (mL)
